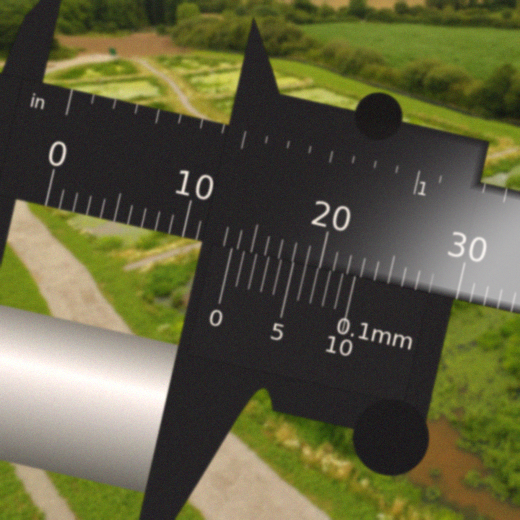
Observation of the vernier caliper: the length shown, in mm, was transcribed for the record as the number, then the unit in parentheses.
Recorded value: 13.6 (mm)
